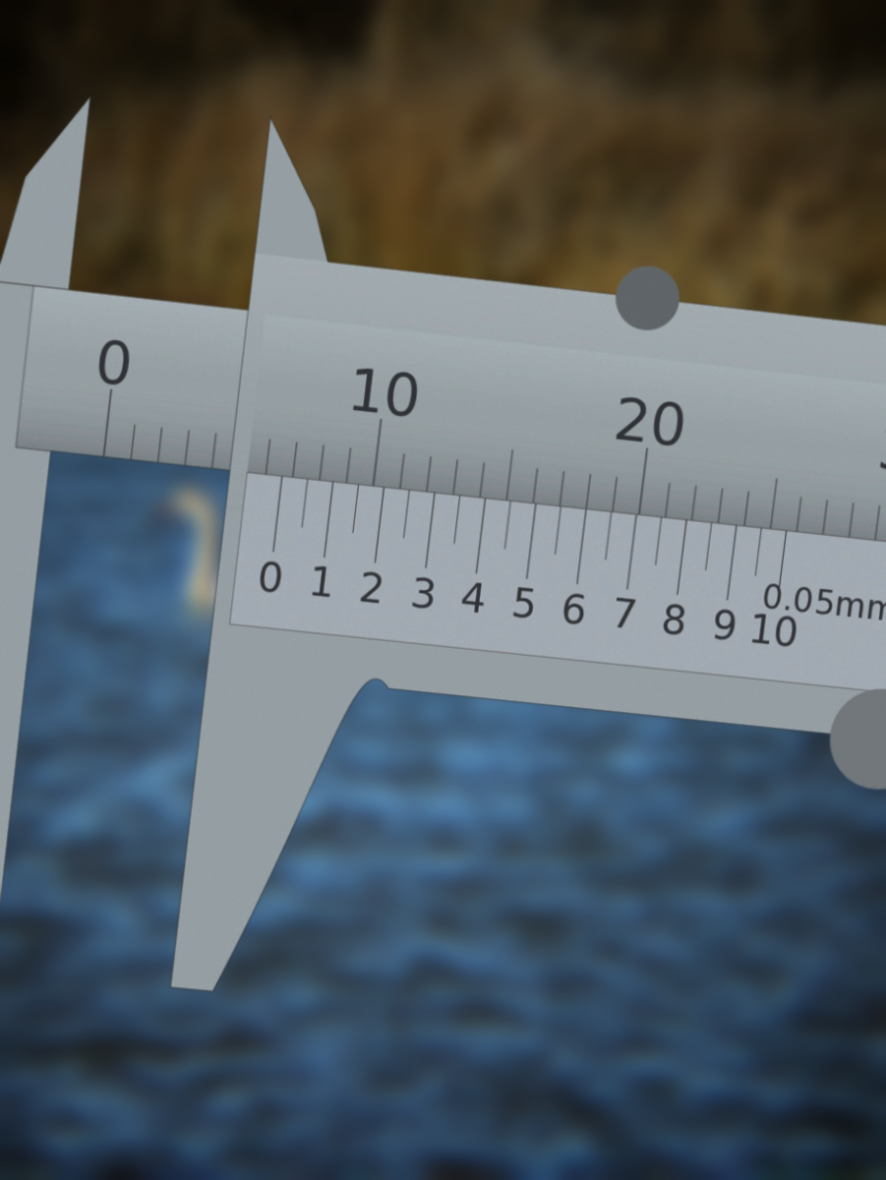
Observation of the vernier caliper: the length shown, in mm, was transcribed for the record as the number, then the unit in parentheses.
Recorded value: 6.60 (mm)
